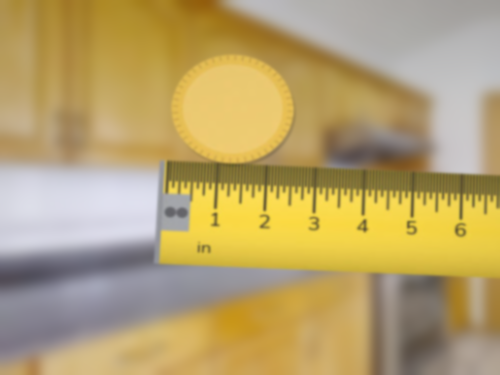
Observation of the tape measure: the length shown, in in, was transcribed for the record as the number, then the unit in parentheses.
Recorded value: 2.5 (in)
